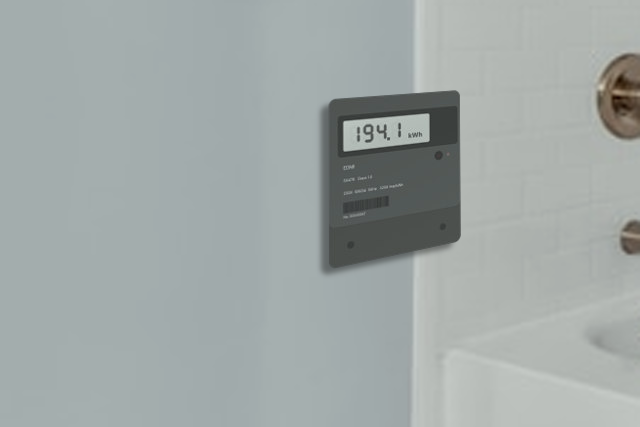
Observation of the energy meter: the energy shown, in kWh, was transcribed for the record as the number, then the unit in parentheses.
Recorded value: 194.1 (kWh)
